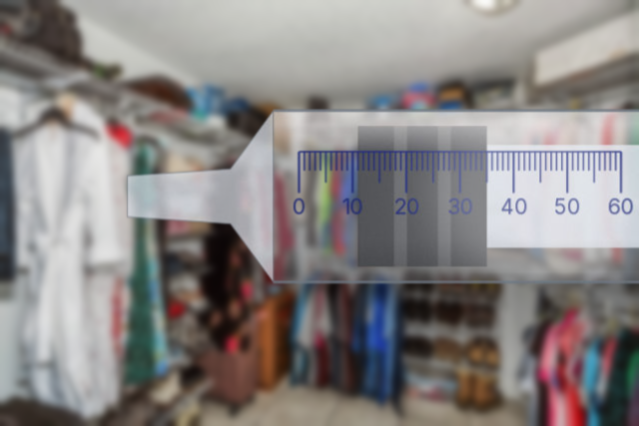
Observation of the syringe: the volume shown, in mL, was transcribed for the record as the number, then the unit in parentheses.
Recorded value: 11 (mL)
